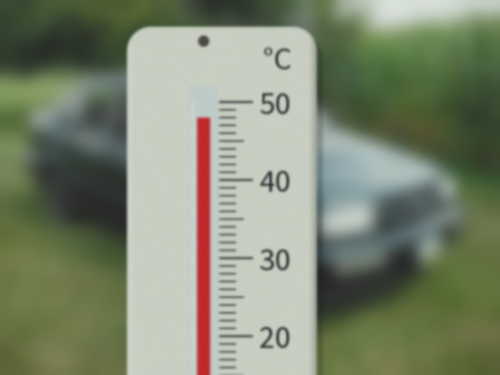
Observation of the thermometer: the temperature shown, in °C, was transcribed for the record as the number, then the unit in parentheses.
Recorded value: 48 (°C)
